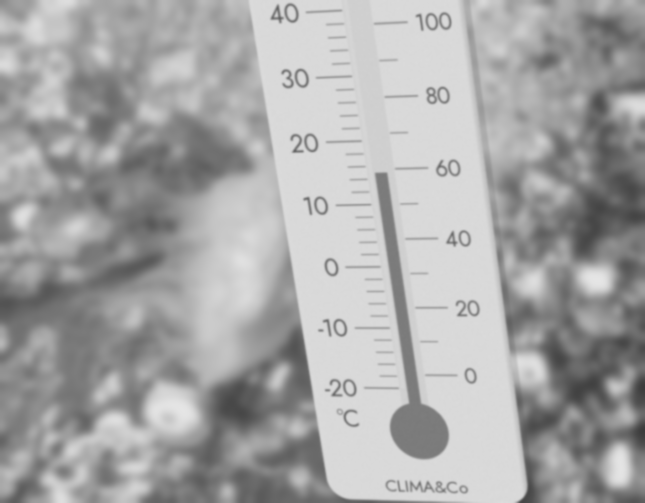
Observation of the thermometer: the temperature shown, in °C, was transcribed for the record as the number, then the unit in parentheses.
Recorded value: 15 (°C)
